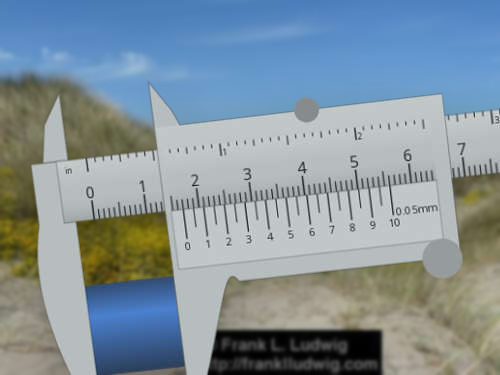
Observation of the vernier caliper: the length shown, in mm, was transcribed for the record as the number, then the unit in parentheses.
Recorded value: 17.0 (mm)
